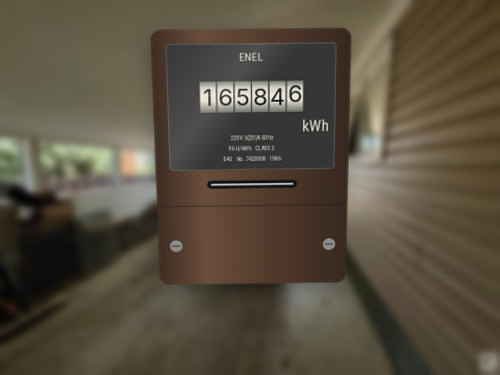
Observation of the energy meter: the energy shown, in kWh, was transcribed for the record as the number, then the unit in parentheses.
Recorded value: 165846 (kWh)
